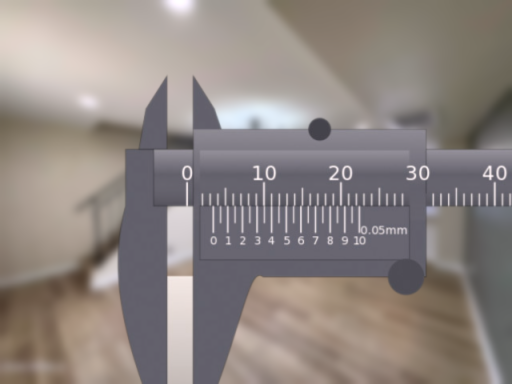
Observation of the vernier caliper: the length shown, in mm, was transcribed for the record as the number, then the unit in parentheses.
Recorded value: 3.4 (mm)
